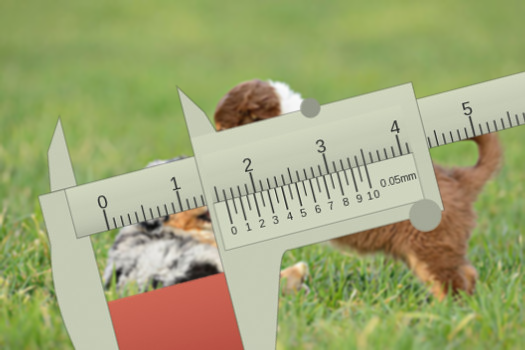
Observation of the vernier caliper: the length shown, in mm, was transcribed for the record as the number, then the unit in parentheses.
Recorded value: 16.0 (mm)
